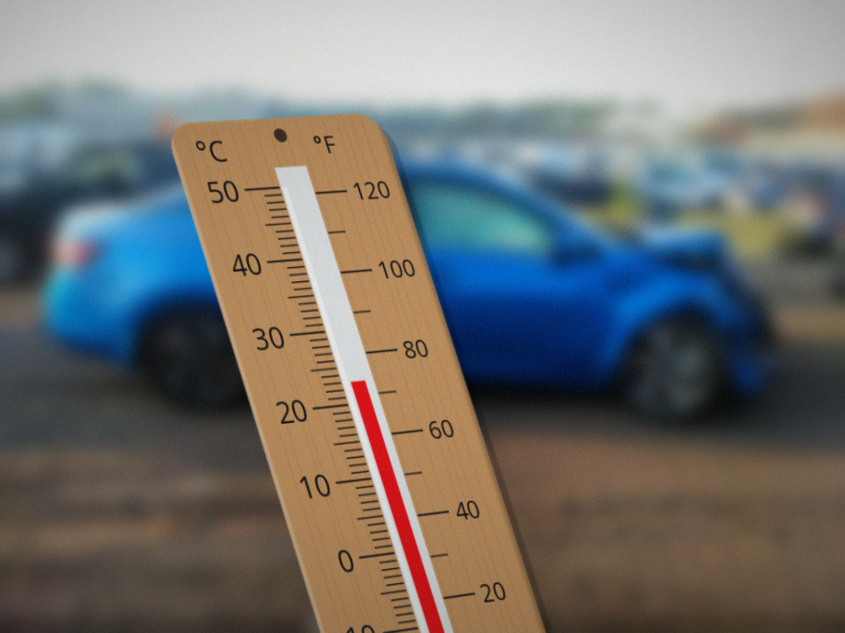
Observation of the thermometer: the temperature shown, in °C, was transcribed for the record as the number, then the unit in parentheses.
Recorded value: 23 (°C)
